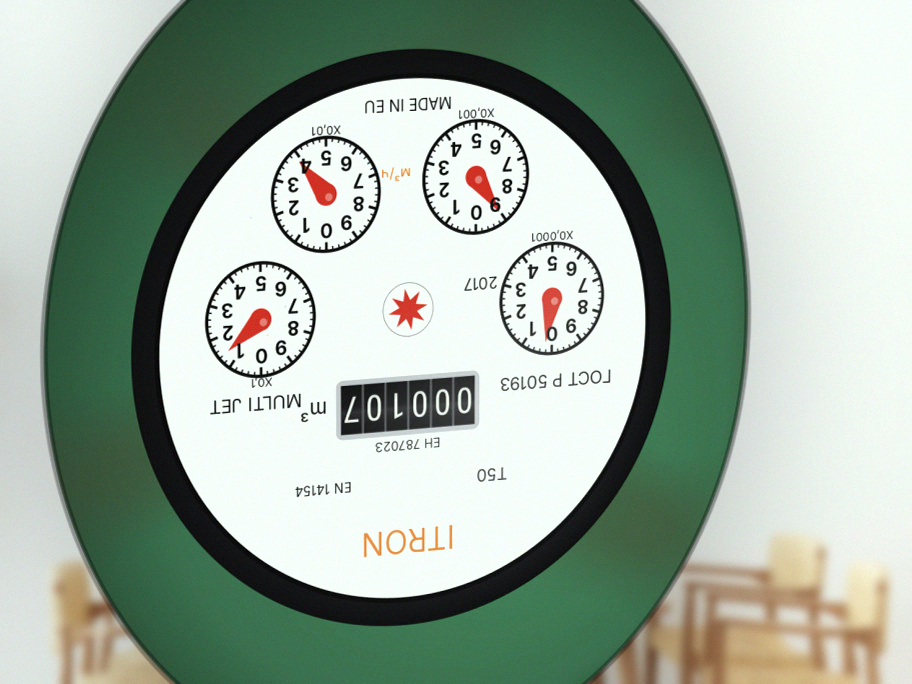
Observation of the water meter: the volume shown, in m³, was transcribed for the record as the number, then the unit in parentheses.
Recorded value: 107.1390 (m³)
